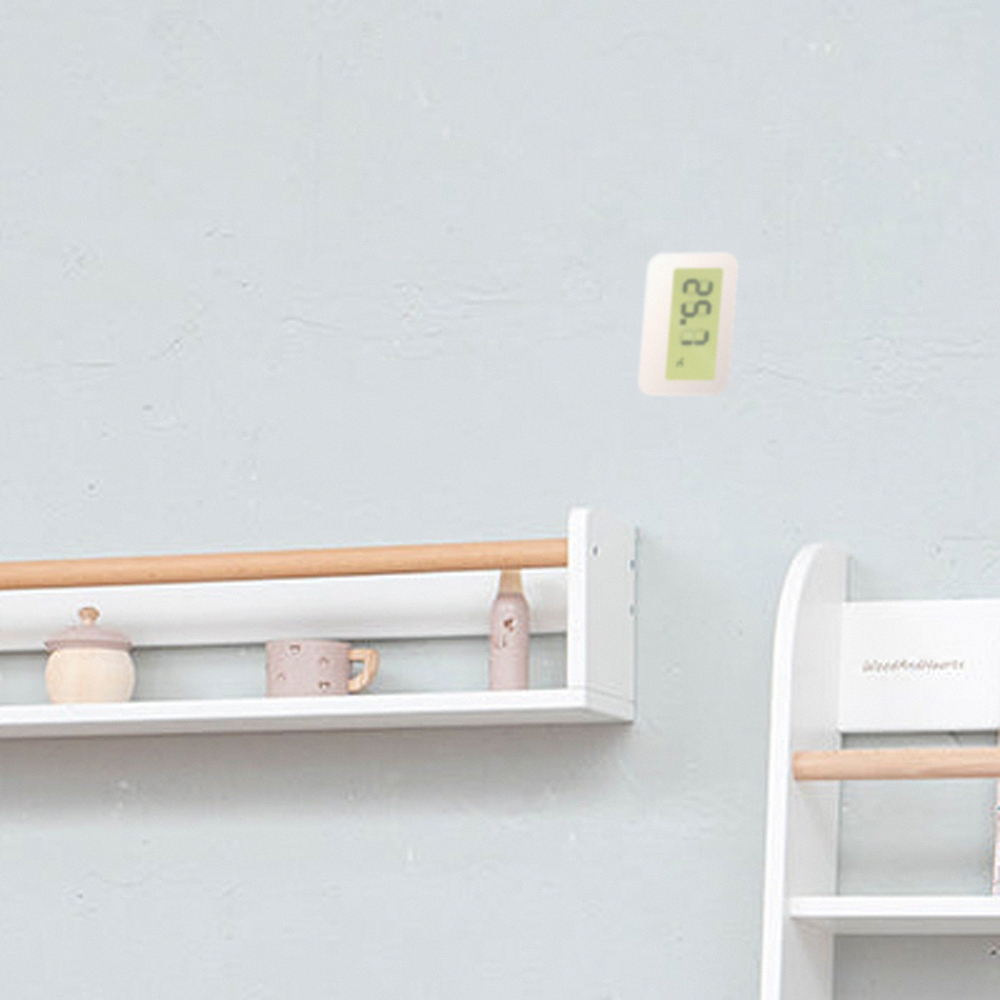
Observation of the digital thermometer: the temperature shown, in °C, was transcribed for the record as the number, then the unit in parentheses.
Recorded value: 25.7 (°C)
